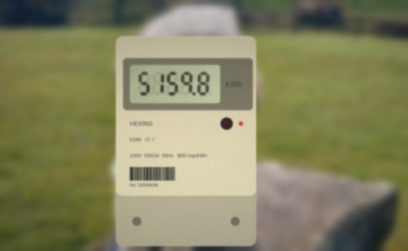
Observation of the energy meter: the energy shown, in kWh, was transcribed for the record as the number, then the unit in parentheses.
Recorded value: 5159.8 (kWh)
